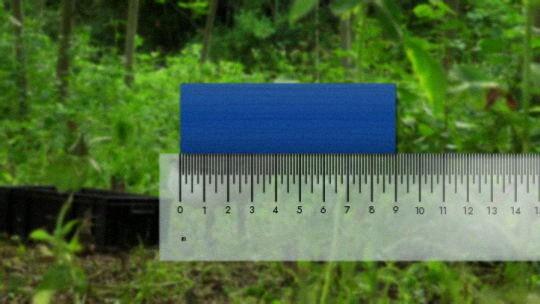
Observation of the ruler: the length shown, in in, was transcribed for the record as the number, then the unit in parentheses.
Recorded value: 9 (in)
